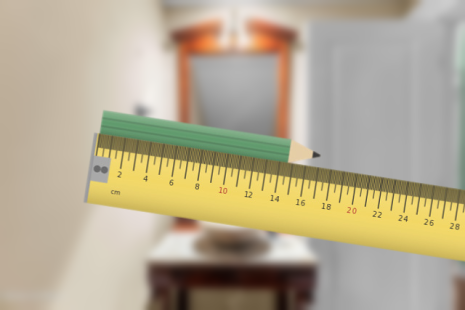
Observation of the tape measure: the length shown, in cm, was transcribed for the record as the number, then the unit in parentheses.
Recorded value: 17 (cm)
